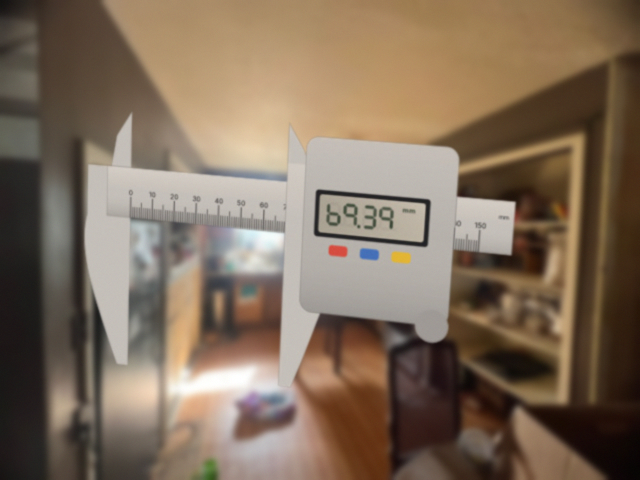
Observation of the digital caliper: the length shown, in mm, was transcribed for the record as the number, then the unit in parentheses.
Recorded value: 69.39 (mm)
